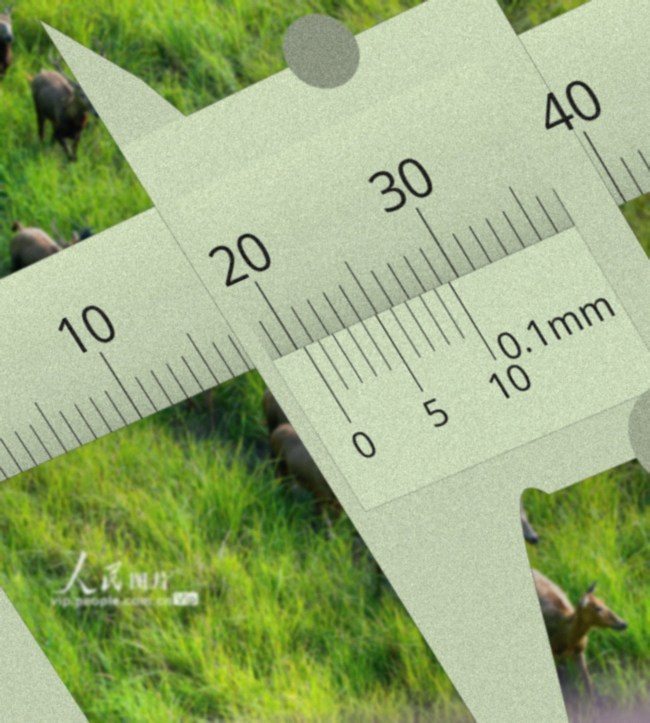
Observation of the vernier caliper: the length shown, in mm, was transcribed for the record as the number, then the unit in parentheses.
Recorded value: 20.4 (mm)
